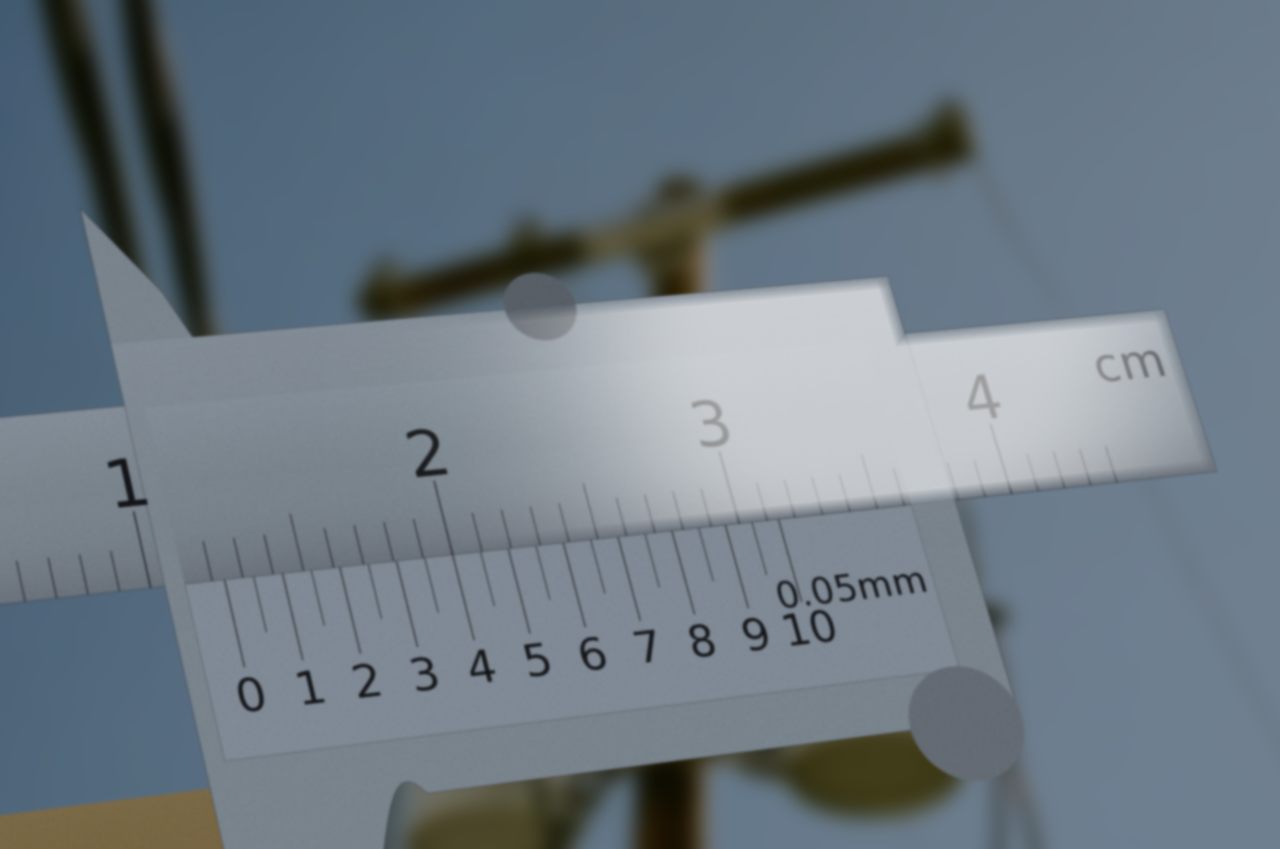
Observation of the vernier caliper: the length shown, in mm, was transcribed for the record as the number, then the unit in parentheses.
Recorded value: 12.4 (mm)
